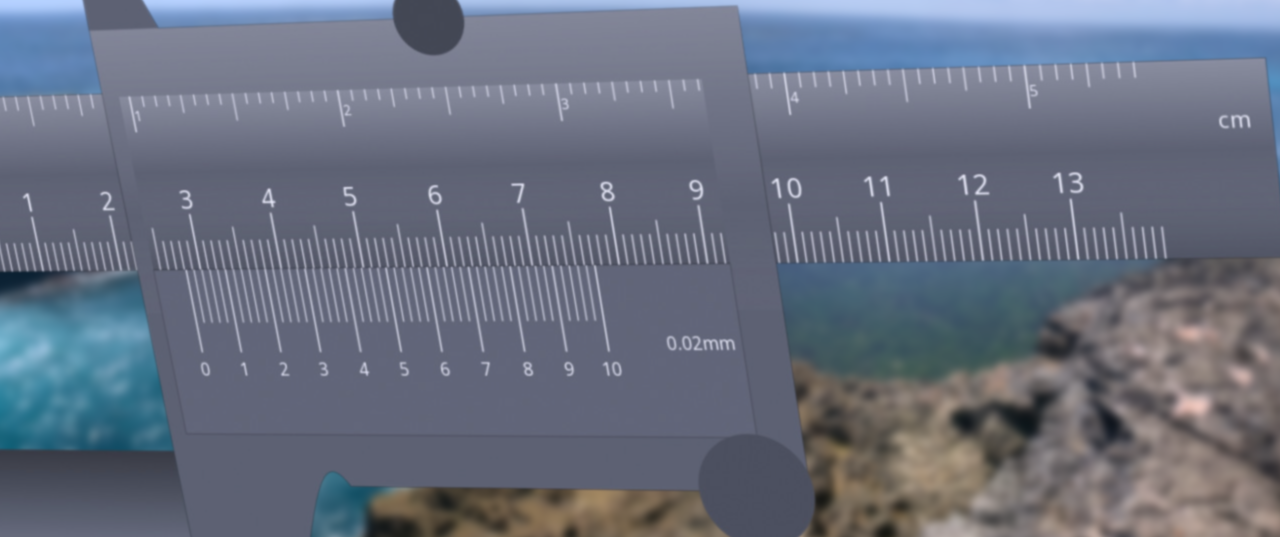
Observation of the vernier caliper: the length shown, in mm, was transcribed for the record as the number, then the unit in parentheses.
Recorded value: 28.2 (mm)
